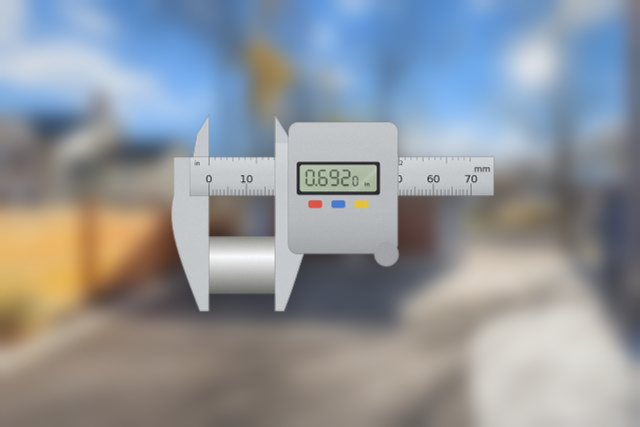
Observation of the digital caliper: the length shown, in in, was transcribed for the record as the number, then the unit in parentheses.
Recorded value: 0.6920 (in)
